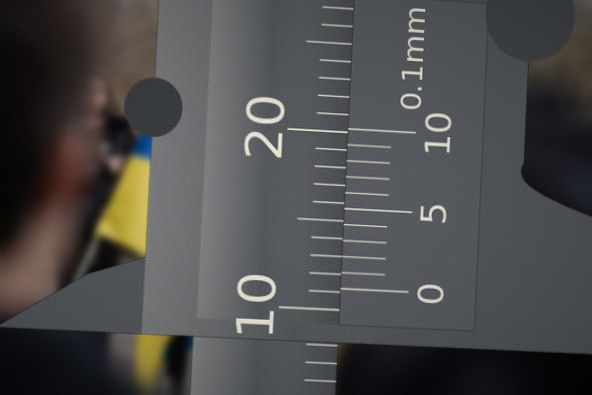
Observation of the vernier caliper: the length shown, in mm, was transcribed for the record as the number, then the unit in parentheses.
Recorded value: 11.2 (mm)
